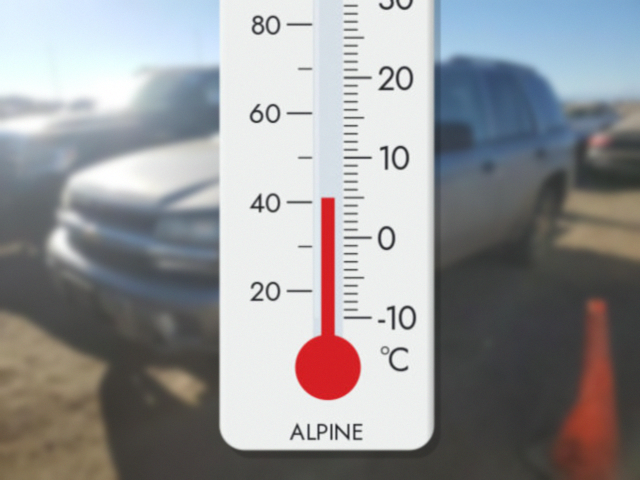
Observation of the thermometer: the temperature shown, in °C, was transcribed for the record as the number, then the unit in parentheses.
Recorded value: 5 (°C)
